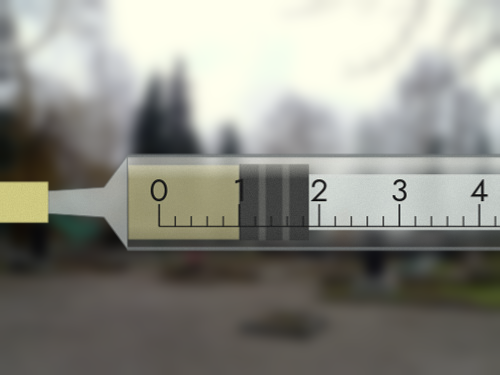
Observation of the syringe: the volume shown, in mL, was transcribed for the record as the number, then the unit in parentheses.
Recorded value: 1 (mL)
